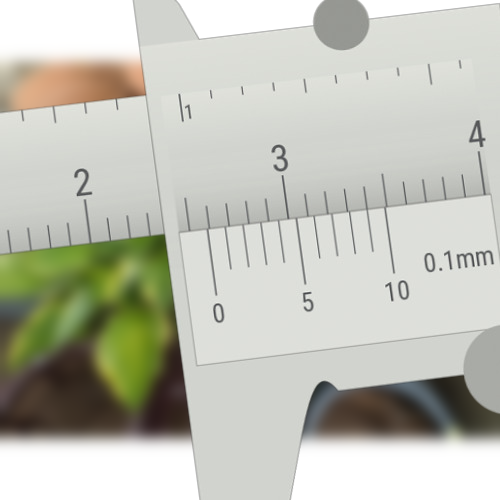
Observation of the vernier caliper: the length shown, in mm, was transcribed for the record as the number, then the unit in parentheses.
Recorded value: 25.9 (mm)
